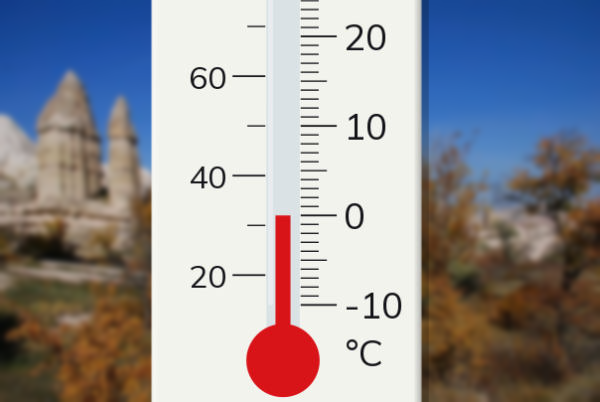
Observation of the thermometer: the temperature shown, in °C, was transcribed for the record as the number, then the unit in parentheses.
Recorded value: 0 (°C)
